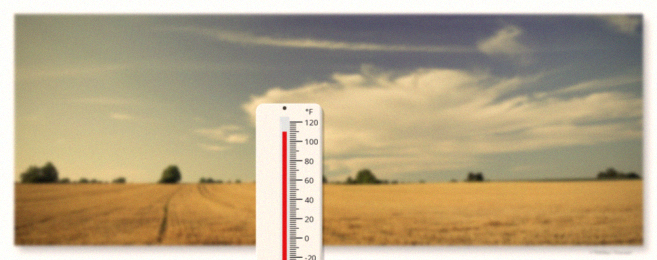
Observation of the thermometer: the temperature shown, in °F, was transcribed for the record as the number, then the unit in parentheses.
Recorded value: 110 (°F)
